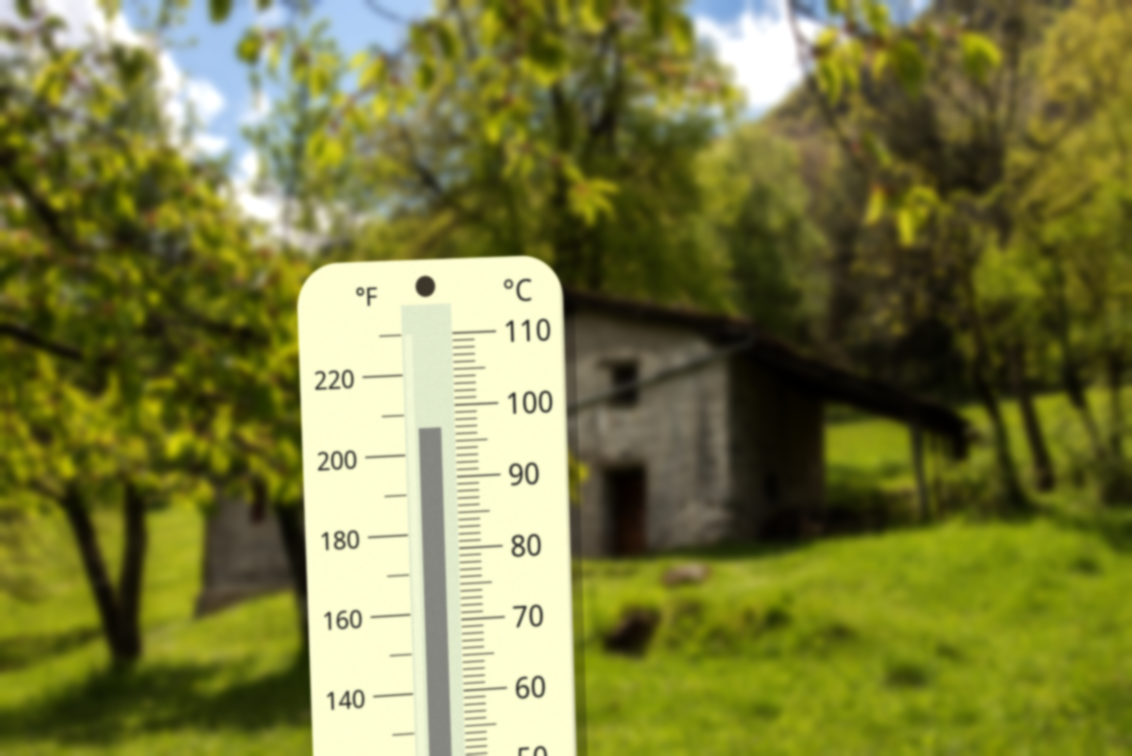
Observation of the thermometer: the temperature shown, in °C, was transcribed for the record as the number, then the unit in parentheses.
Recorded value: 97 (°C)
